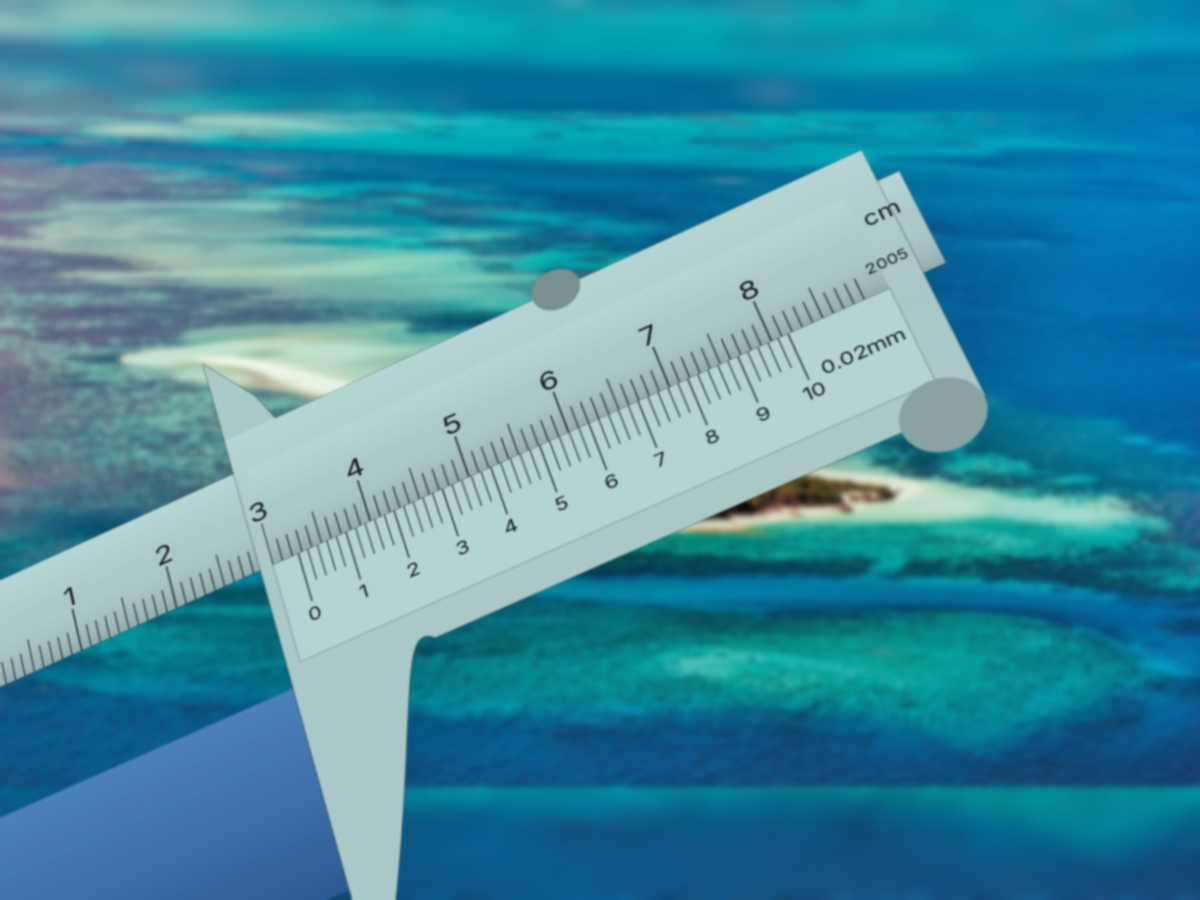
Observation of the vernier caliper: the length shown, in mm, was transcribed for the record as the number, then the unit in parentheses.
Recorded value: 32.6 (mm)
